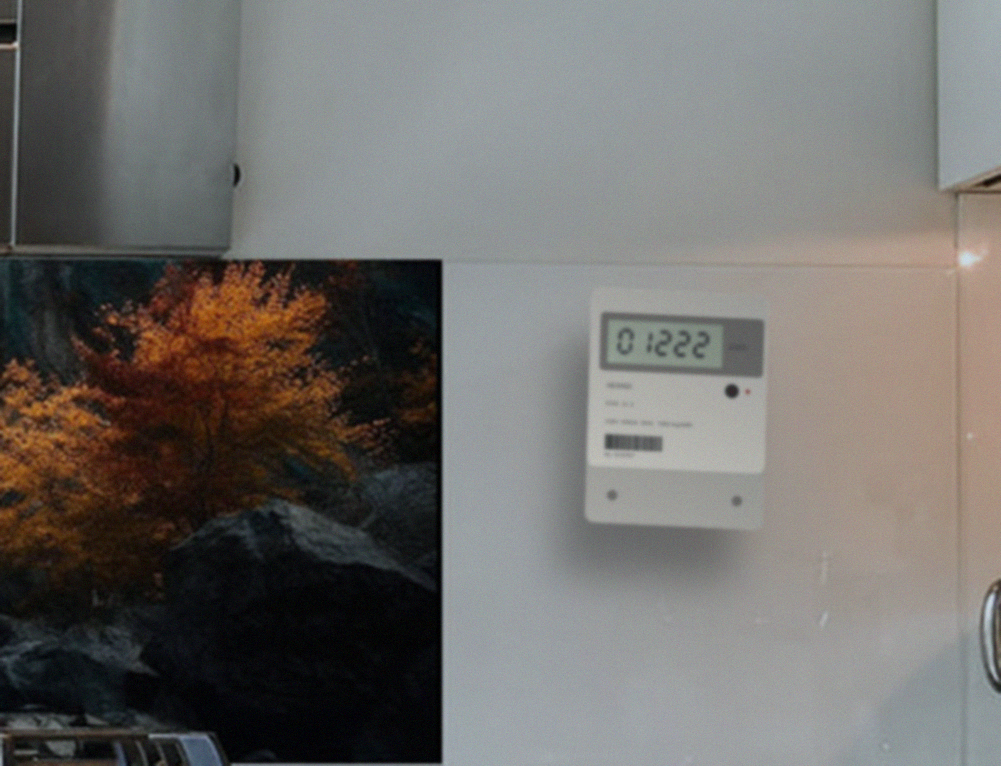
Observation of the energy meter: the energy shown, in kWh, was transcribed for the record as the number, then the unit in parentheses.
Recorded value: 1222 (kWh)
